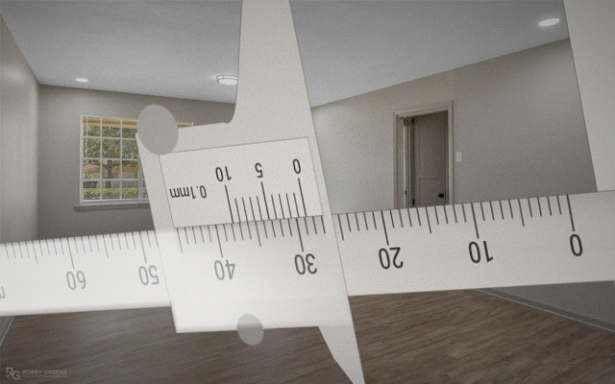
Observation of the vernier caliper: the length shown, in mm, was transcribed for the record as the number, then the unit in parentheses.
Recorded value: 28.8 (mm)
